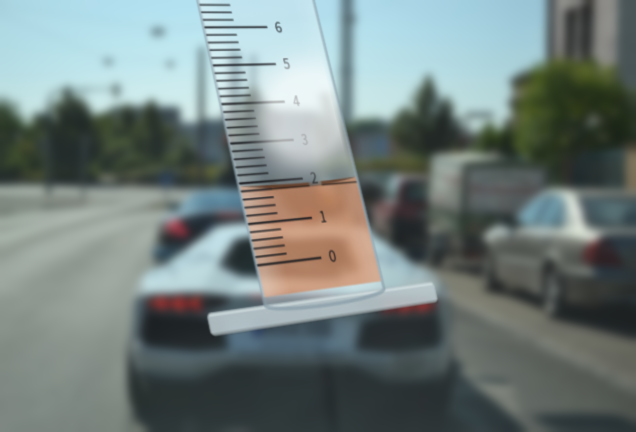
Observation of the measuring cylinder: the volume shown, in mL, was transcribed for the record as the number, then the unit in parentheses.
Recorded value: 1.8 (mL)
